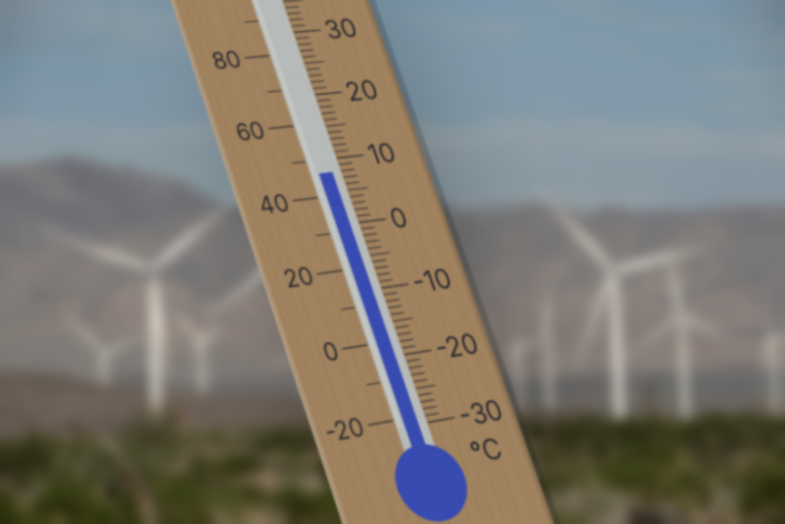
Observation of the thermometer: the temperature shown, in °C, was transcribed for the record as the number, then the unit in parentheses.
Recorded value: 8 (°C)
